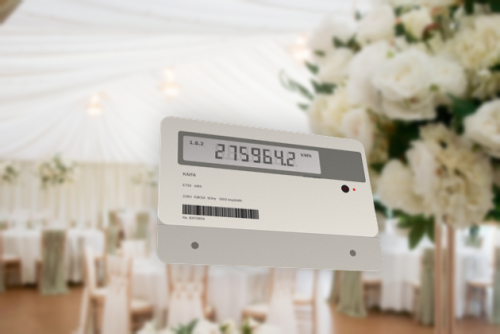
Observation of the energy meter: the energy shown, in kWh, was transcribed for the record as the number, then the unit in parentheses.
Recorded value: 275964.2 (kWh)
